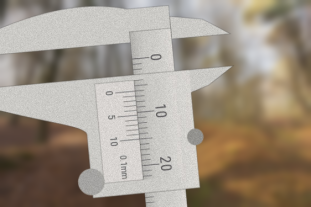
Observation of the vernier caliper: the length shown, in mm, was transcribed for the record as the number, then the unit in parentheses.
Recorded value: 6.0 (mm)
